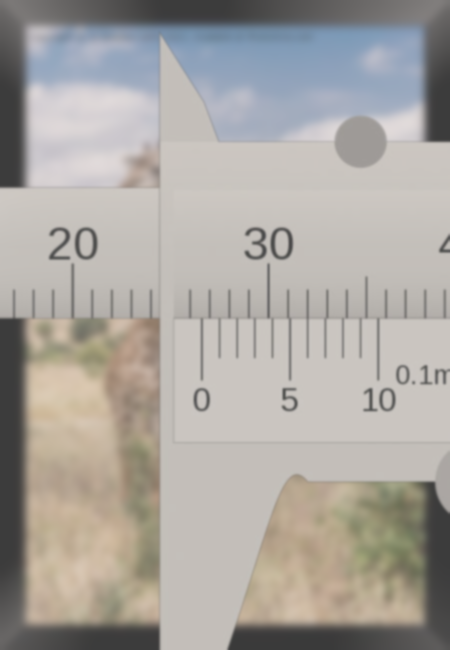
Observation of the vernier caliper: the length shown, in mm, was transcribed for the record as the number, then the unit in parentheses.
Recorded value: 26.6 (mm)
